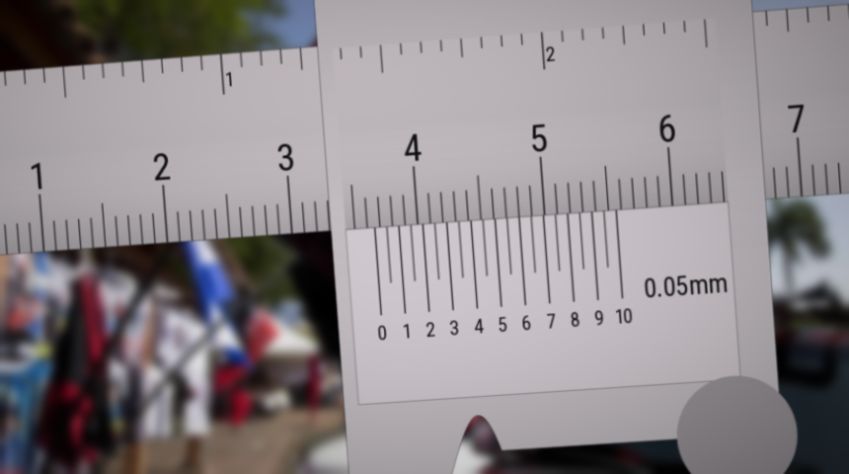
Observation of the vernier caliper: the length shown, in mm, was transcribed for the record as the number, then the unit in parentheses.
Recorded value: 36.6 (mm)
